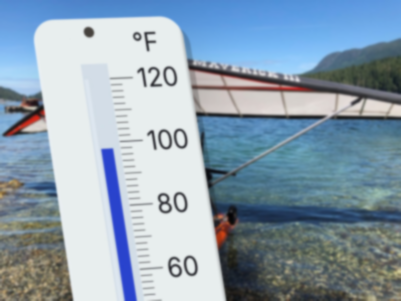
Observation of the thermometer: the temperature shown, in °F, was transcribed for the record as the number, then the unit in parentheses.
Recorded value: 98 (°F)
